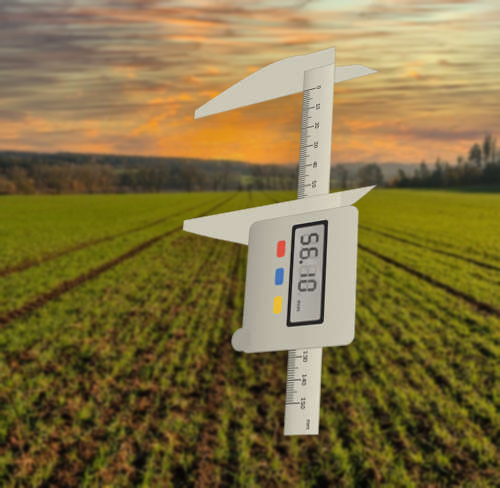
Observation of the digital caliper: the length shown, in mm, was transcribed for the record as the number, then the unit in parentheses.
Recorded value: 56.10 (mm)
